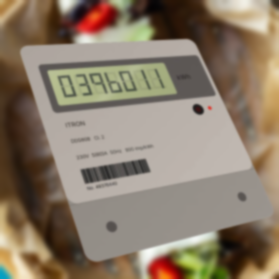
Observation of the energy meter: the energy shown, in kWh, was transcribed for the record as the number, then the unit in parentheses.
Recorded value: 396011 (kWh)
